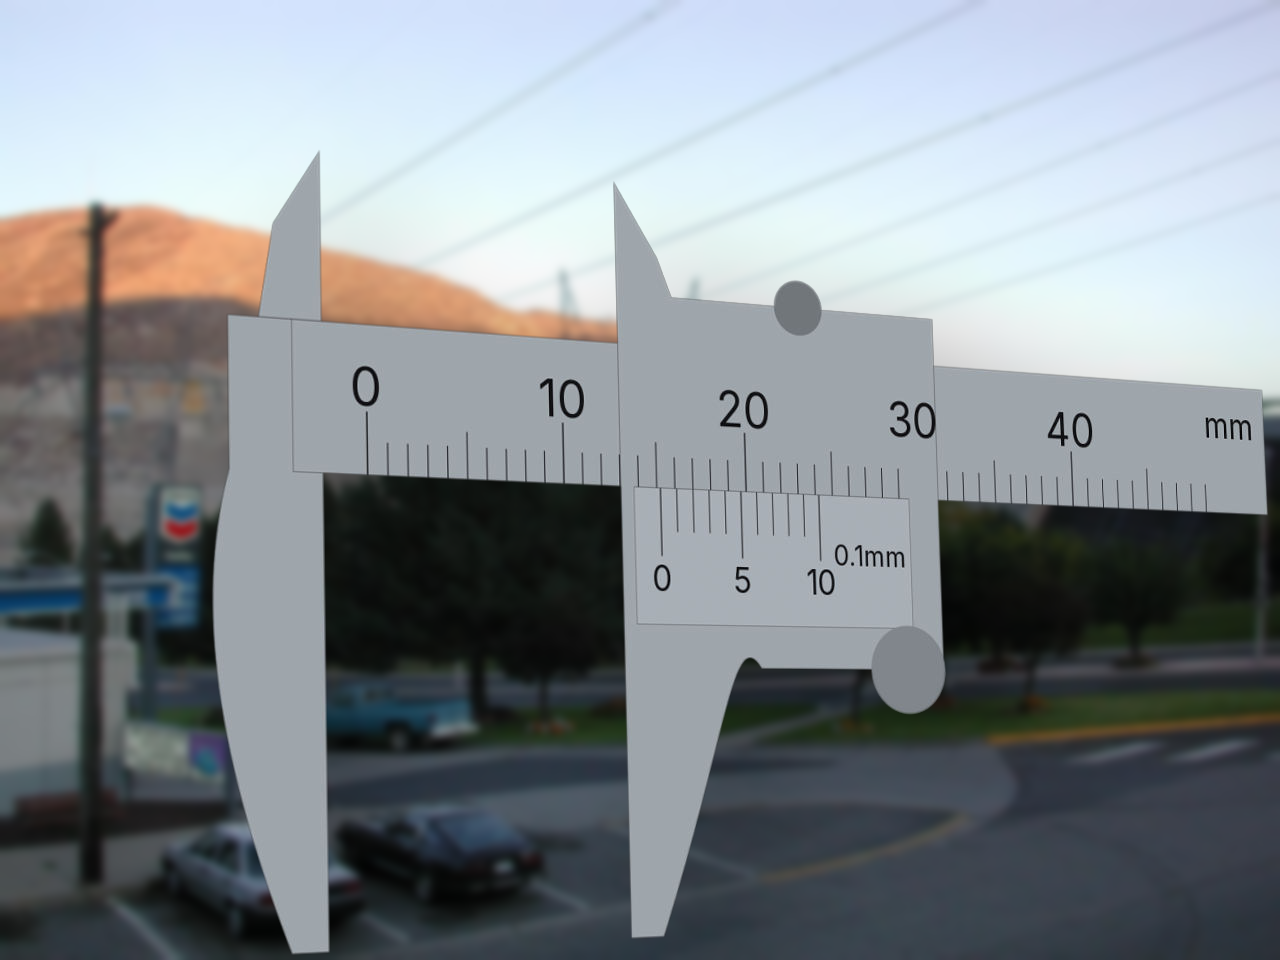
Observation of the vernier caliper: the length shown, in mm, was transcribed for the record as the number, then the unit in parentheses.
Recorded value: 15.2 (mm)
